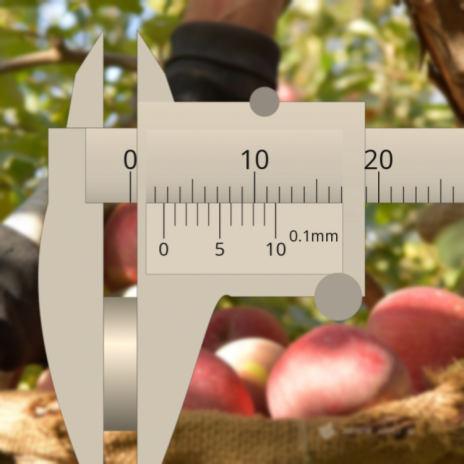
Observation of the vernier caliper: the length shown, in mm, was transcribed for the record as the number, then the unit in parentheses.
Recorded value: 2.7 (mm)
